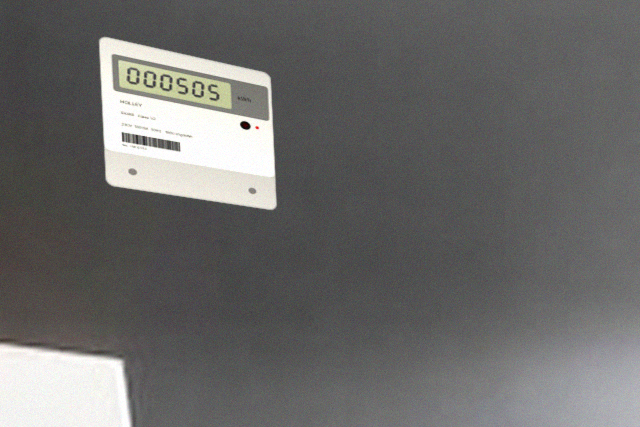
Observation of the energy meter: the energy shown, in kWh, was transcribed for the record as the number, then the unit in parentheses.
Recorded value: 505 (kWh)
